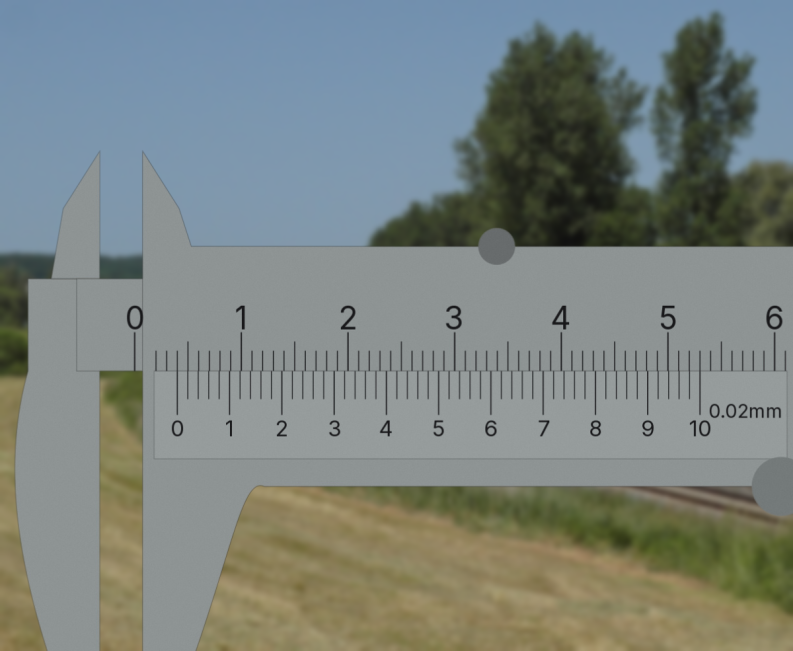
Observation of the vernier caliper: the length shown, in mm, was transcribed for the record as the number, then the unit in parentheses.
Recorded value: 4.0 (mm)
